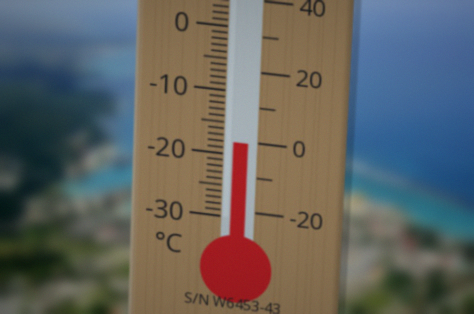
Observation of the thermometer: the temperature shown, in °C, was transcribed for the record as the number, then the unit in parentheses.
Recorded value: -18 (°C)
